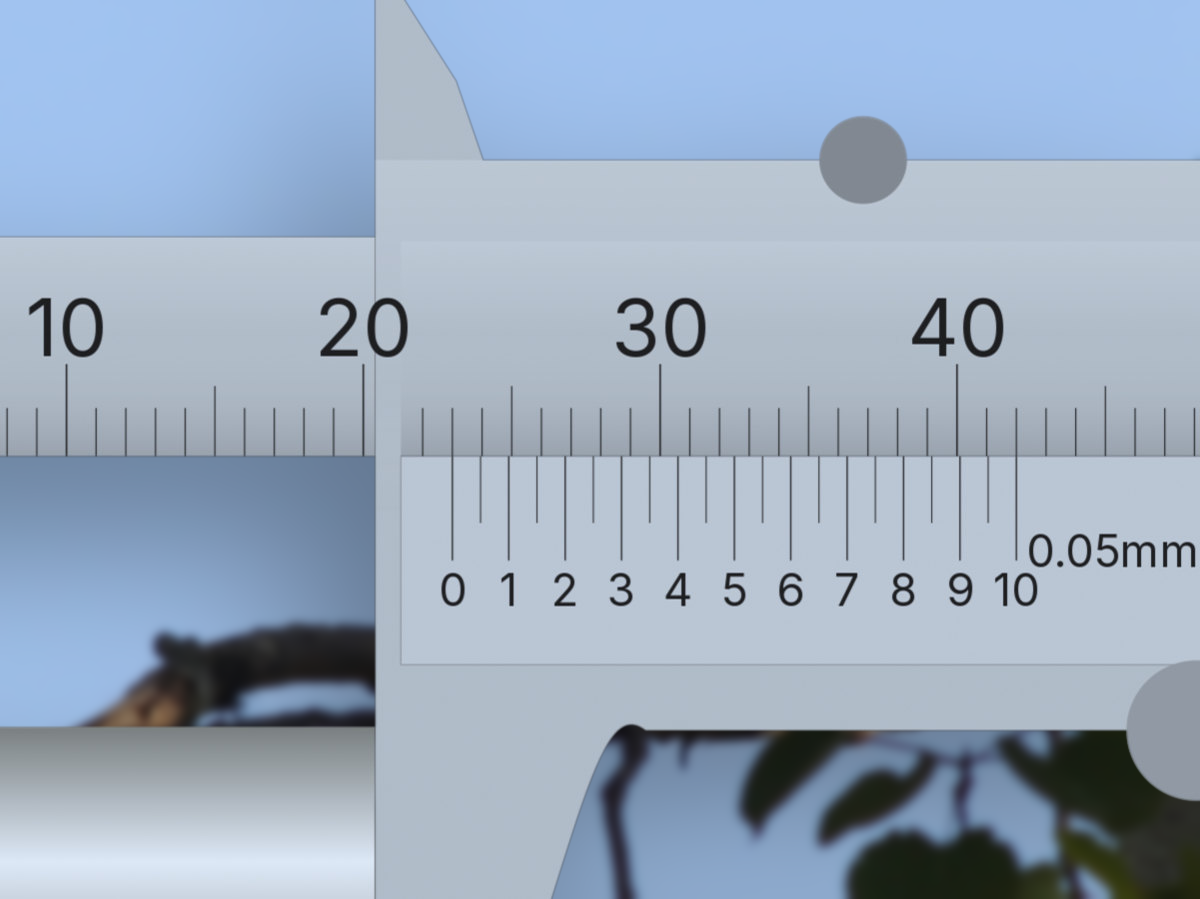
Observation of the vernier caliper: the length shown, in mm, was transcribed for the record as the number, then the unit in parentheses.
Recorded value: 23.00 (mm)
